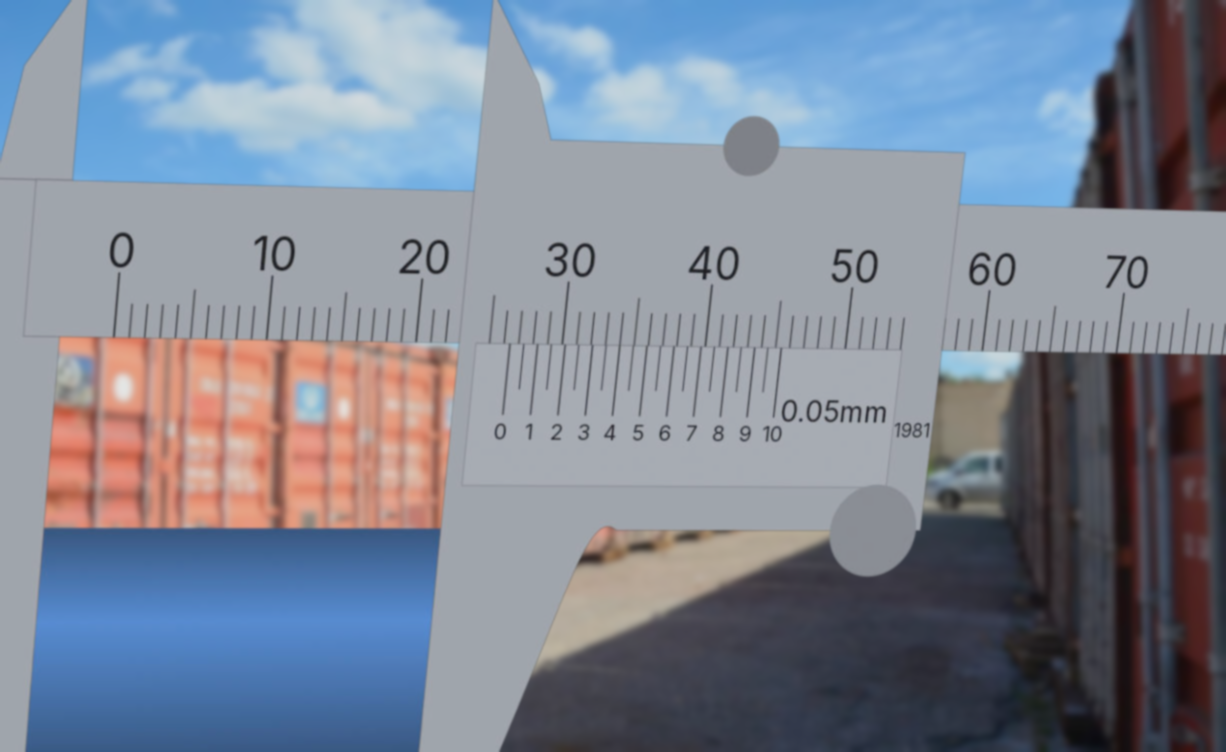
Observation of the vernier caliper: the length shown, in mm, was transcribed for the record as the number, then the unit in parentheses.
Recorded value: 26.4 (mm)
